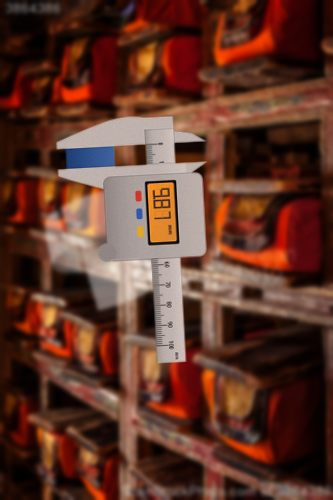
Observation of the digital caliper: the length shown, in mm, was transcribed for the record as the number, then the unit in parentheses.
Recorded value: 9.87 (mm)
